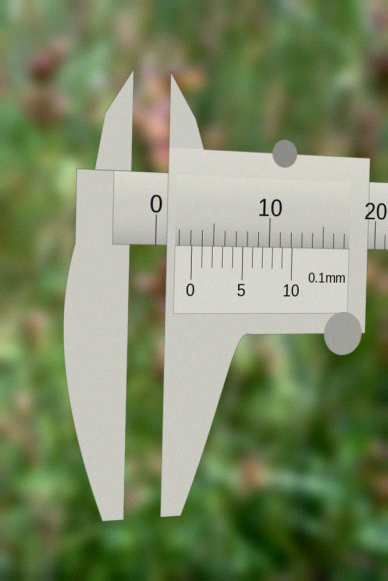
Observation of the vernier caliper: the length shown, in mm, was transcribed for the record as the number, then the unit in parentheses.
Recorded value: 3.1 (mm)
